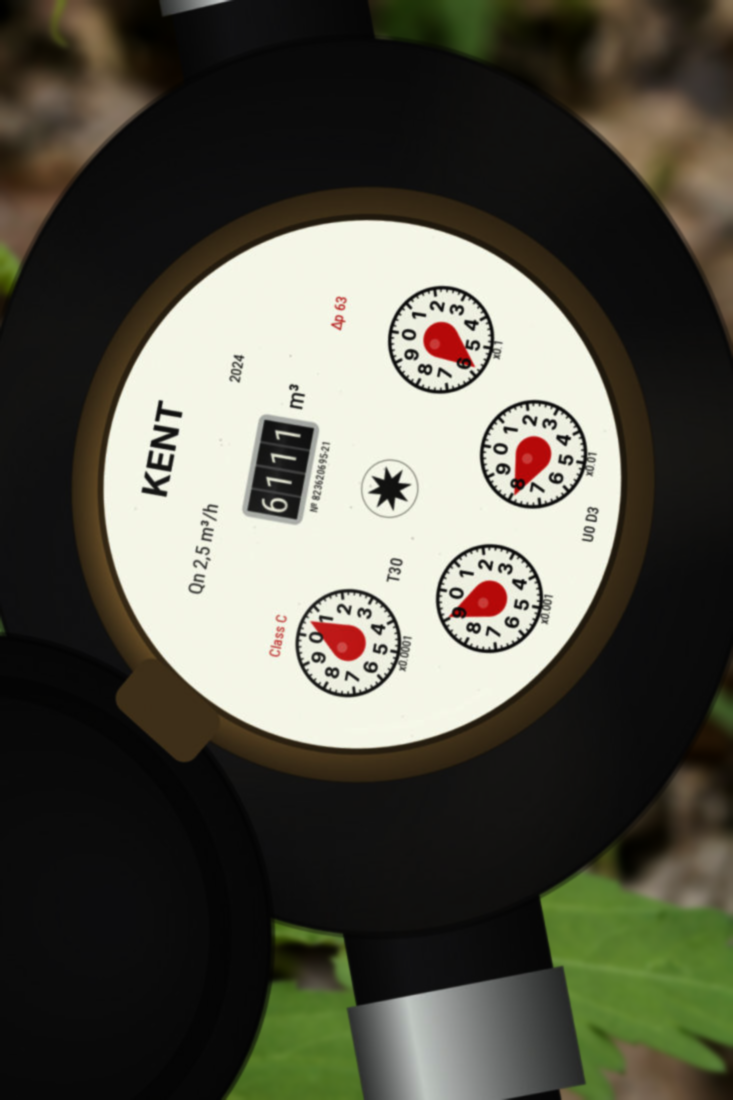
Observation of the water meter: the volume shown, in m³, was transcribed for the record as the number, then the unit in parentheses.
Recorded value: 6111.5790 (m³)
